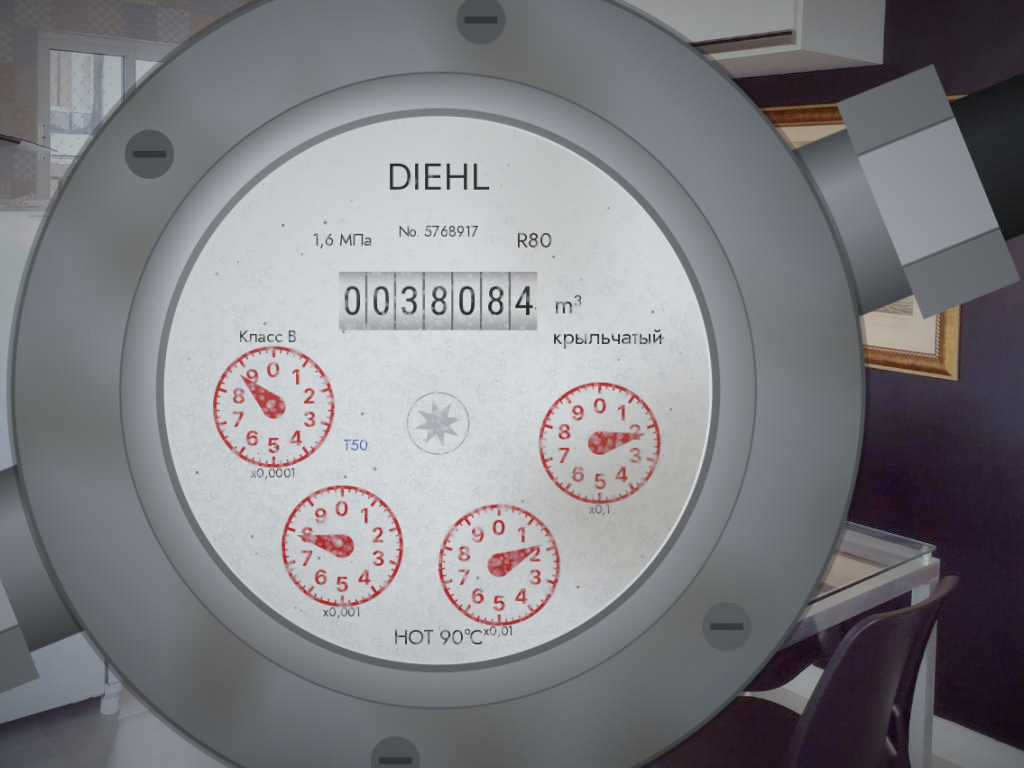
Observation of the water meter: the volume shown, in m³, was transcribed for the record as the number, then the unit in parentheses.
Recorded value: 38084.2178 (m³)
